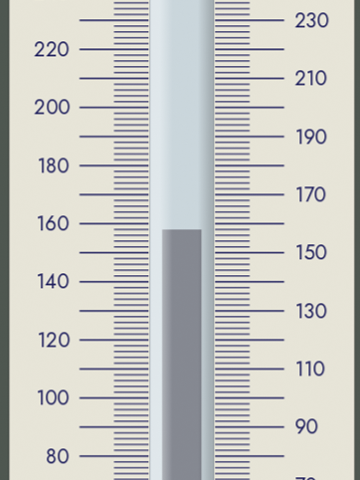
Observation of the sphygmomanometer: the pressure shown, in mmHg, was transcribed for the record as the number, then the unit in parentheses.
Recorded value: 158 (mmHg)
